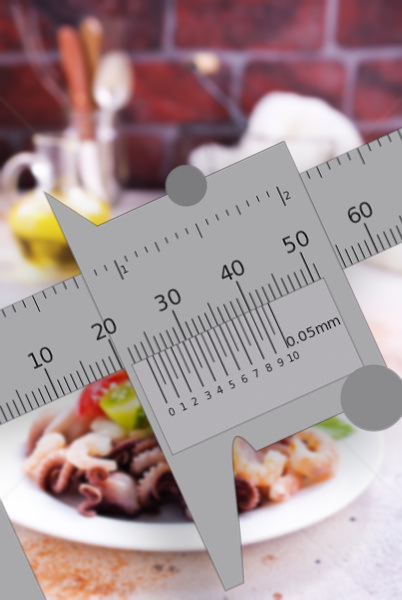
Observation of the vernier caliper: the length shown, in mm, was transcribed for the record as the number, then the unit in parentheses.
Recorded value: 23.8 (mm)
